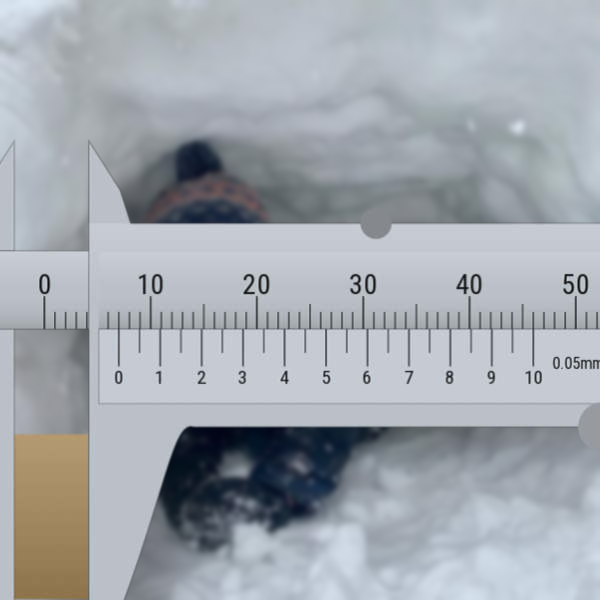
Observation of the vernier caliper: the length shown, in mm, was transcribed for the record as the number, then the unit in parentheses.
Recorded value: 7.0 (mm)
